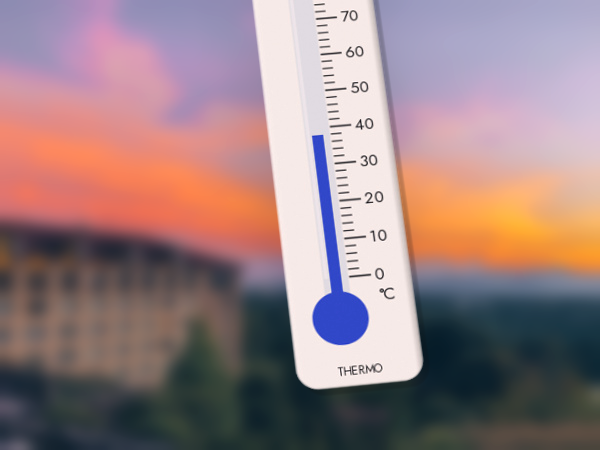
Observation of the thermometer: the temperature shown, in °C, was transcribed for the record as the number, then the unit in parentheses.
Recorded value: 38 (°C)
